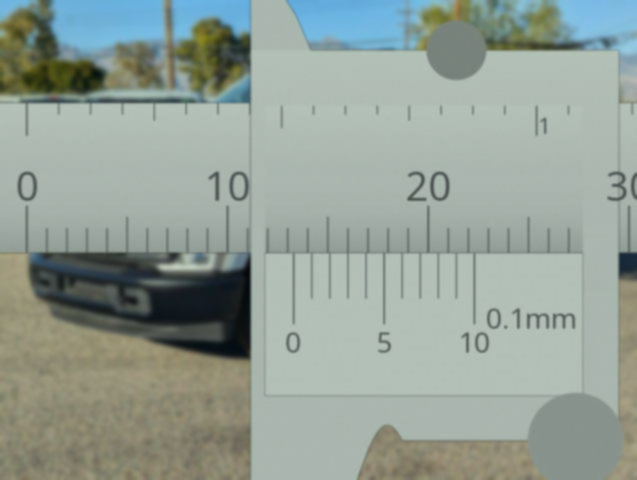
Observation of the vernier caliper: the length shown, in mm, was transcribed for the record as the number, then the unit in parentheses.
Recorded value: 13.3 (mm)
